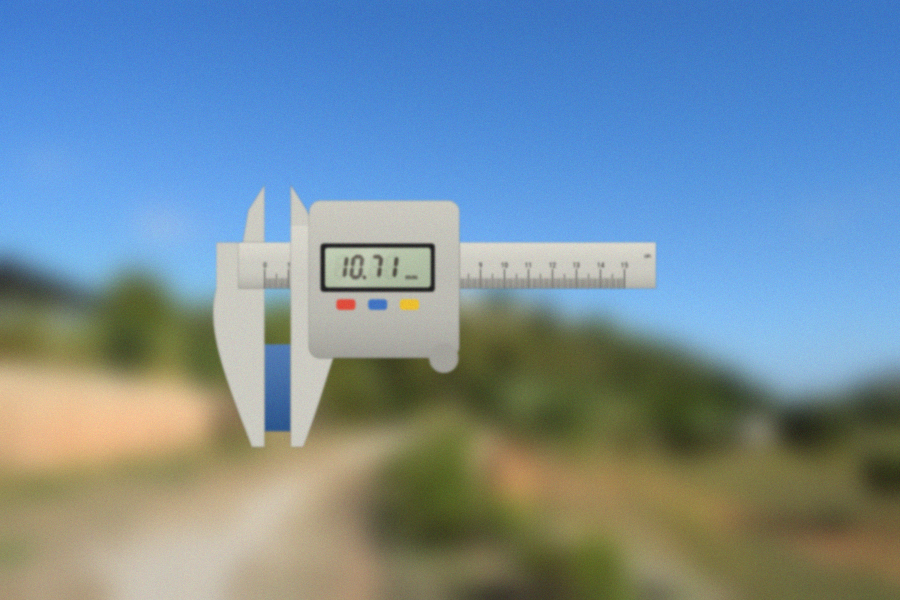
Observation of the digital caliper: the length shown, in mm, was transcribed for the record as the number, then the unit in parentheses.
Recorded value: 10.71 (mm)
